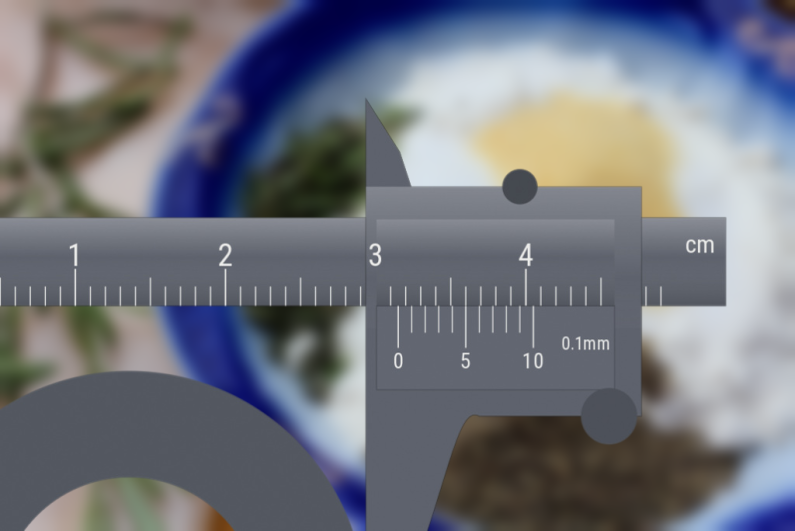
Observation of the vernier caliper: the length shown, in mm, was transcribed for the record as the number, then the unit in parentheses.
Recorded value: 31.5 (mm)
